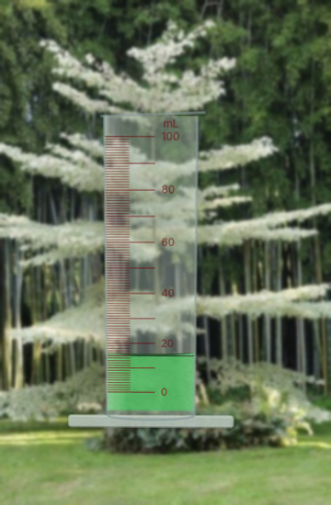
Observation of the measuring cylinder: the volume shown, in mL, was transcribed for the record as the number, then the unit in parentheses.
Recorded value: 15 (mL)
